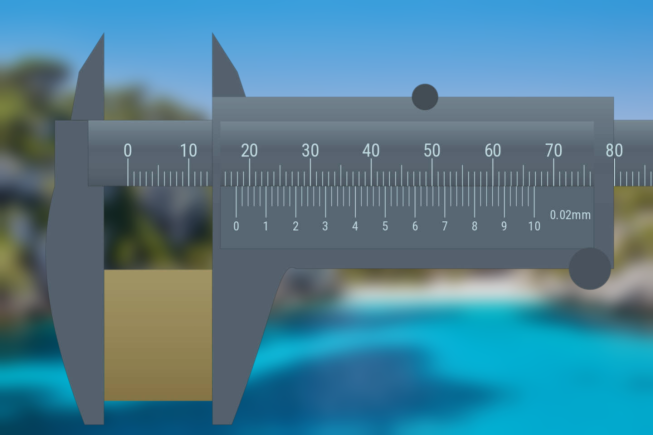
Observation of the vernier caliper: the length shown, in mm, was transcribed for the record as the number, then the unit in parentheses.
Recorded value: 17.8 (mm)
